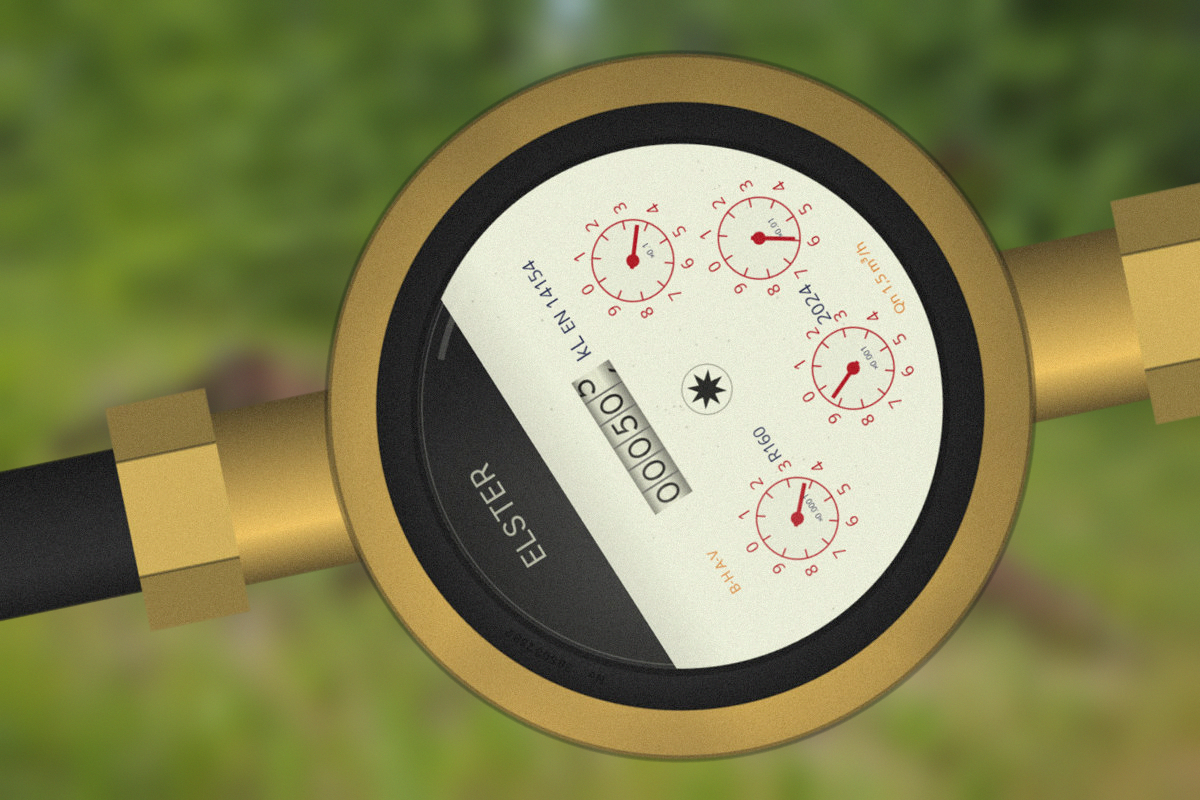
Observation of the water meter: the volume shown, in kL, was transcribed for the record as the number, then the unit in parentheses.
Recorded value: 505.3593 (kL)
